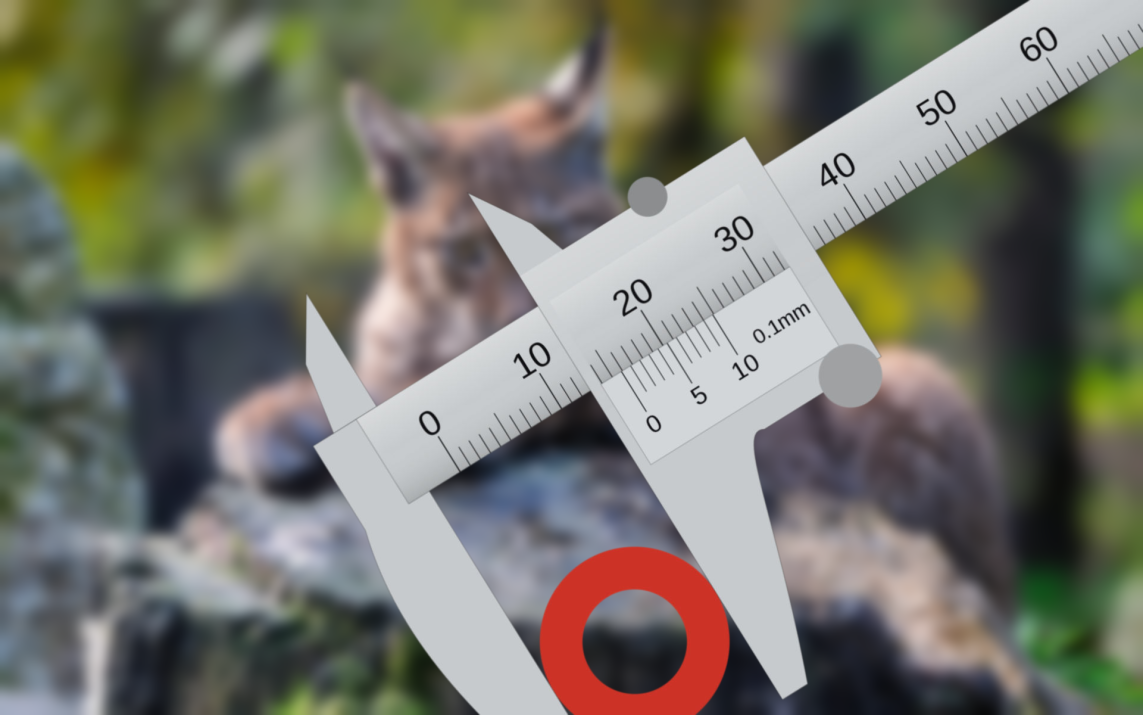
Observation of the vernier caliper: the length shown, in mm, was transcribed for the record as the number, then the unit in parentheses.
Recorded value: 15.9 (mm)
